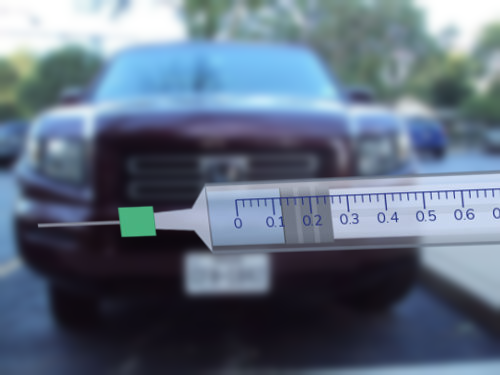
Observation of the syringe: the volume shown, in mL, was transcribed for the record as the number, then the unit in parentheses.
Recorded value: 0.12 (mL)
